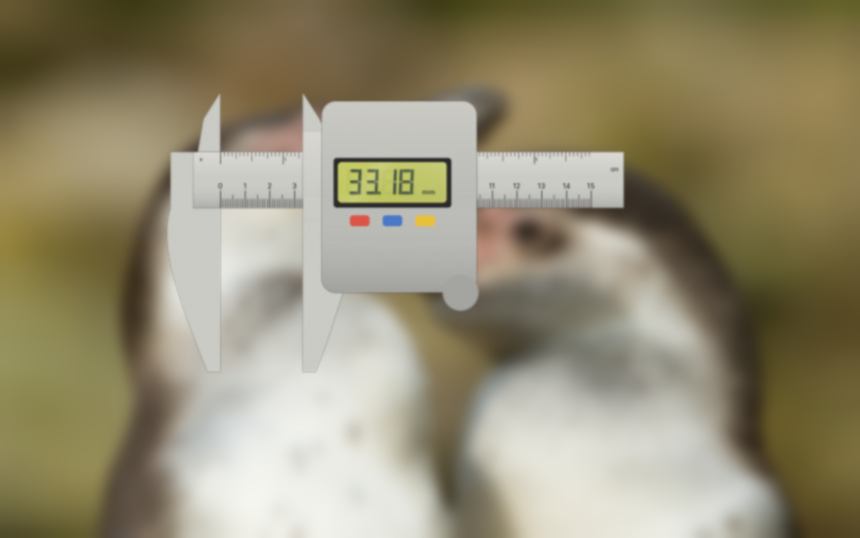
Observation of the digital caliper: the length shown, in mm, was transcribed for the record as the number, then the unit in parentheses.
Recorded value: 33.18 (mm)
